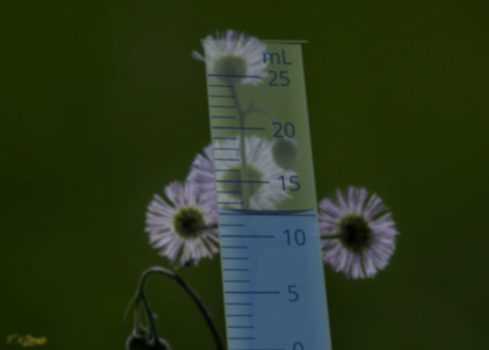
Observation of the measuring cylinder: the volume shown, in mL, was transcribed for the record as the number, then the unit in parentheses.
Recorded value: 12 (mL)
